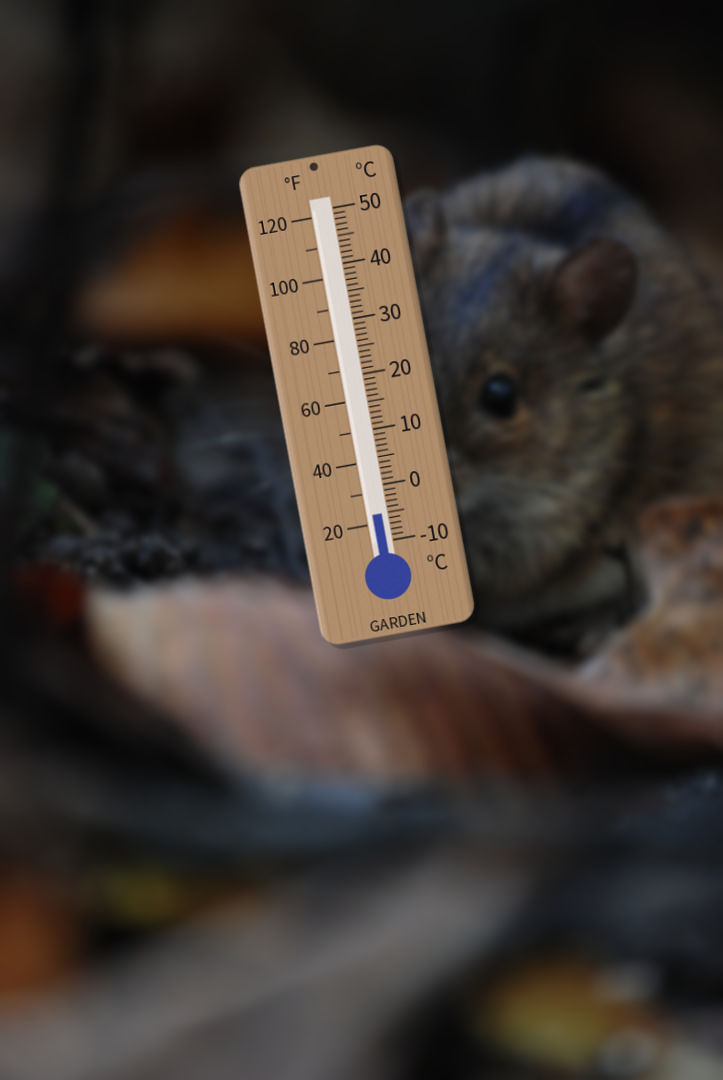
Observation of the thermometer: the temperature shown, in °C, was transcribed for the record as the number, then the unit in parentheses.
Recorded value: -5 (°C)
